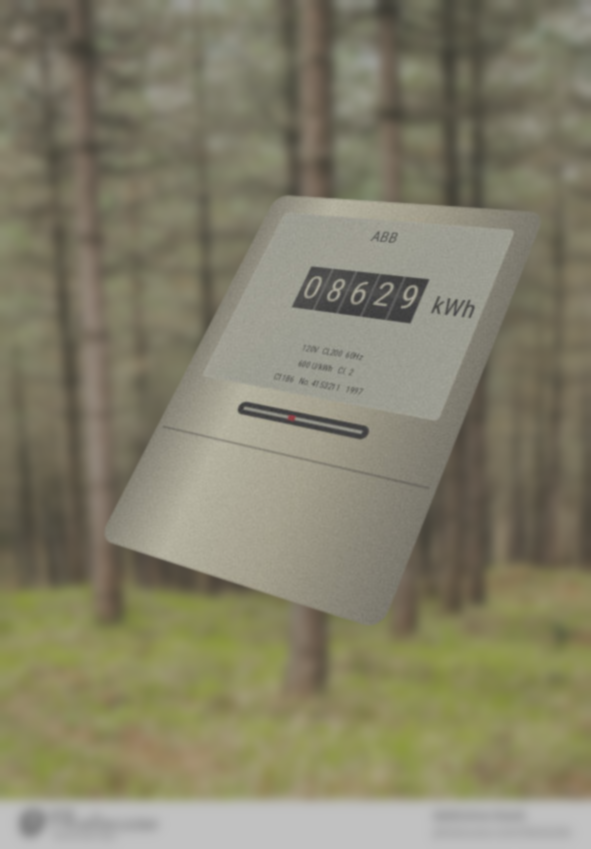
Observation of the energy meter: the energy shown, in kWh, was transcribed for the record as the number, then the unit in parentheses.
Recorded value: 8629 (kWh)
